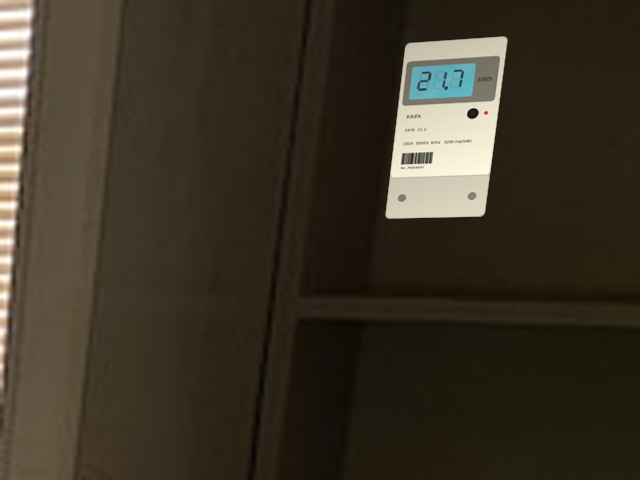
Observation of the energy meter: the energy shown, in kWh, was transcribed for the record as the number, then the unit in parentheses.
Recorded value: 21.7 (kWh)
